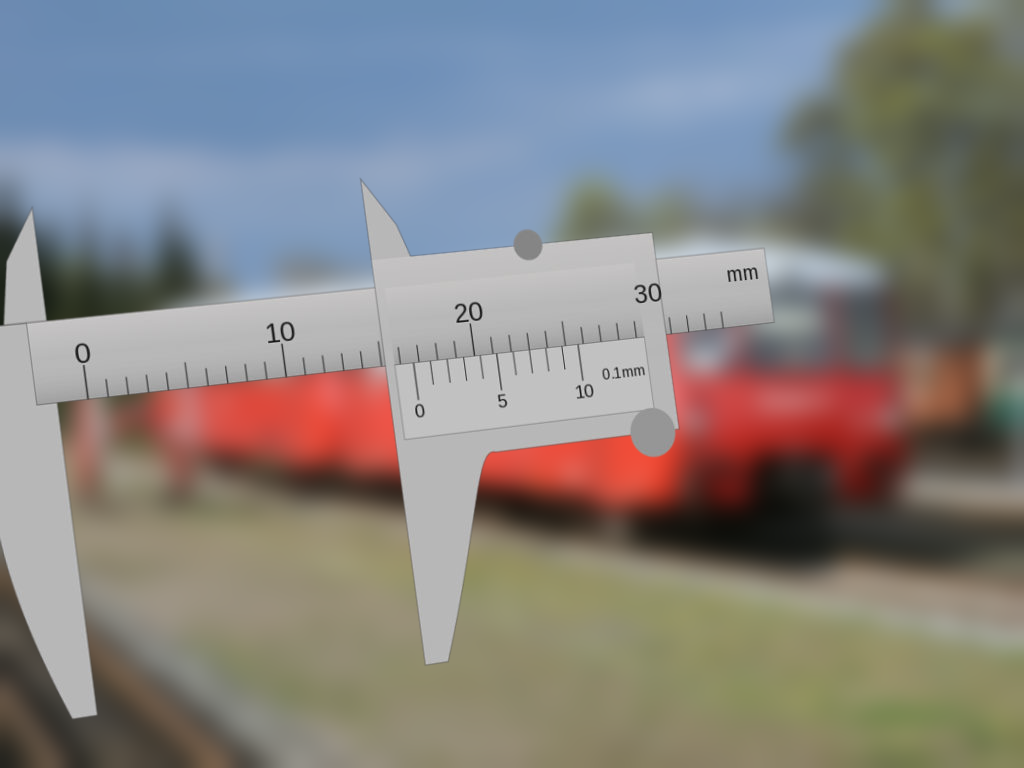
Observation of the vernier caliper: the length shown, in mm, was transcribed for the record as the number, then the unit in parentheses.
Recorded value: 16.7 (mm)
